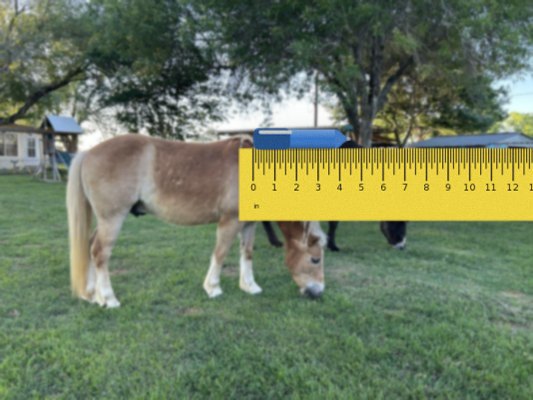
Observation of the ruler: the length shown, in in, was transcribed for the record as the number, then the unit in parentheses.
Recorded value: 4.5 (in)
